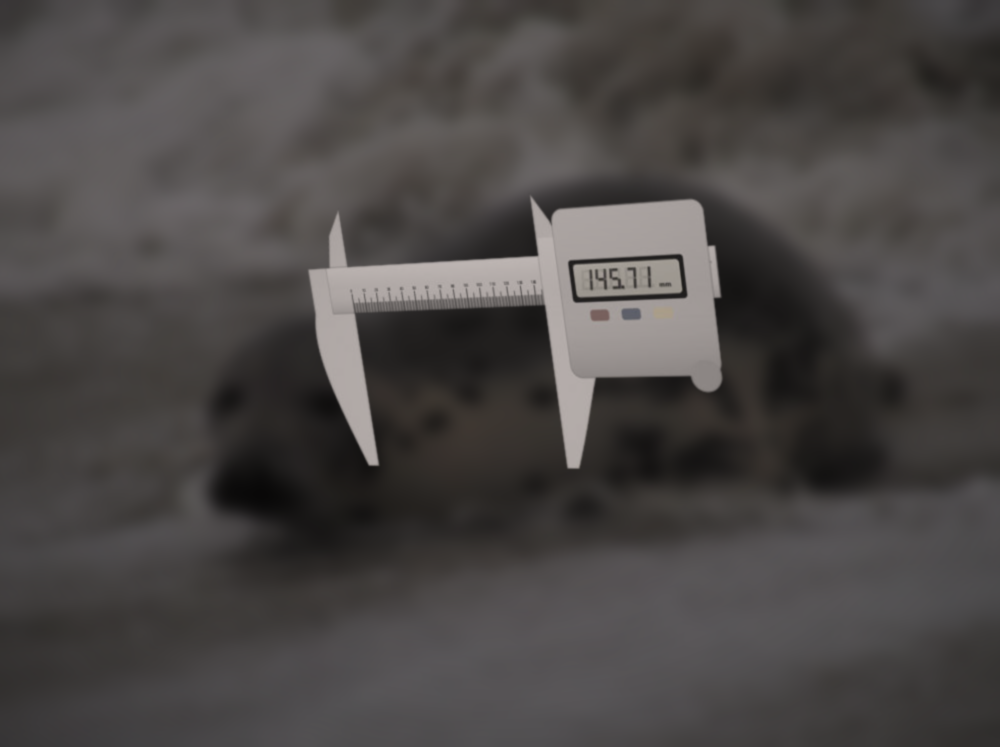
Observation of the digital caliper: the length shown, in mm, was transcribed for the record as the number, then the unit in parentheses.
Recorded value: 145.71 (mm)
